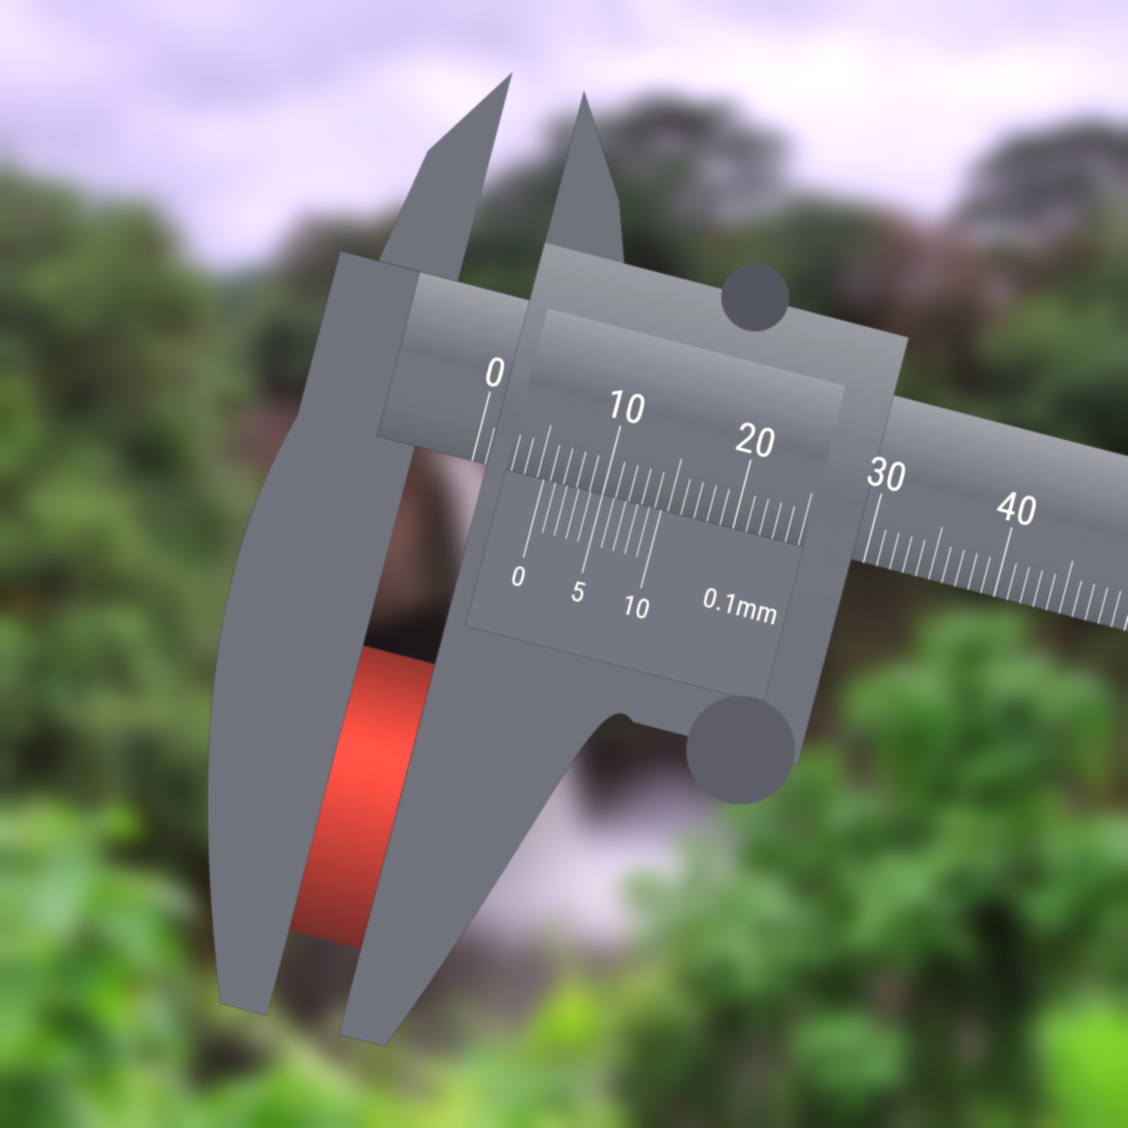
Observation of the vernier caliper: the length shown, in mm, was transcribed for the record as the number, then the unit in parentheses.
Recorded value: 5.5 (mm)
